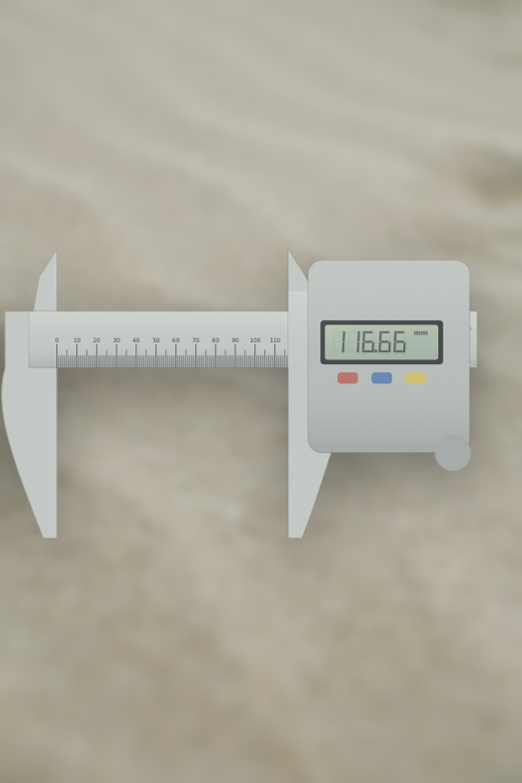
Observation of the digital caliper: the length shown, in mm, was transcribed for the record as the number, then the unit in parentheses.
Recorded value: 116.66 (mm)
